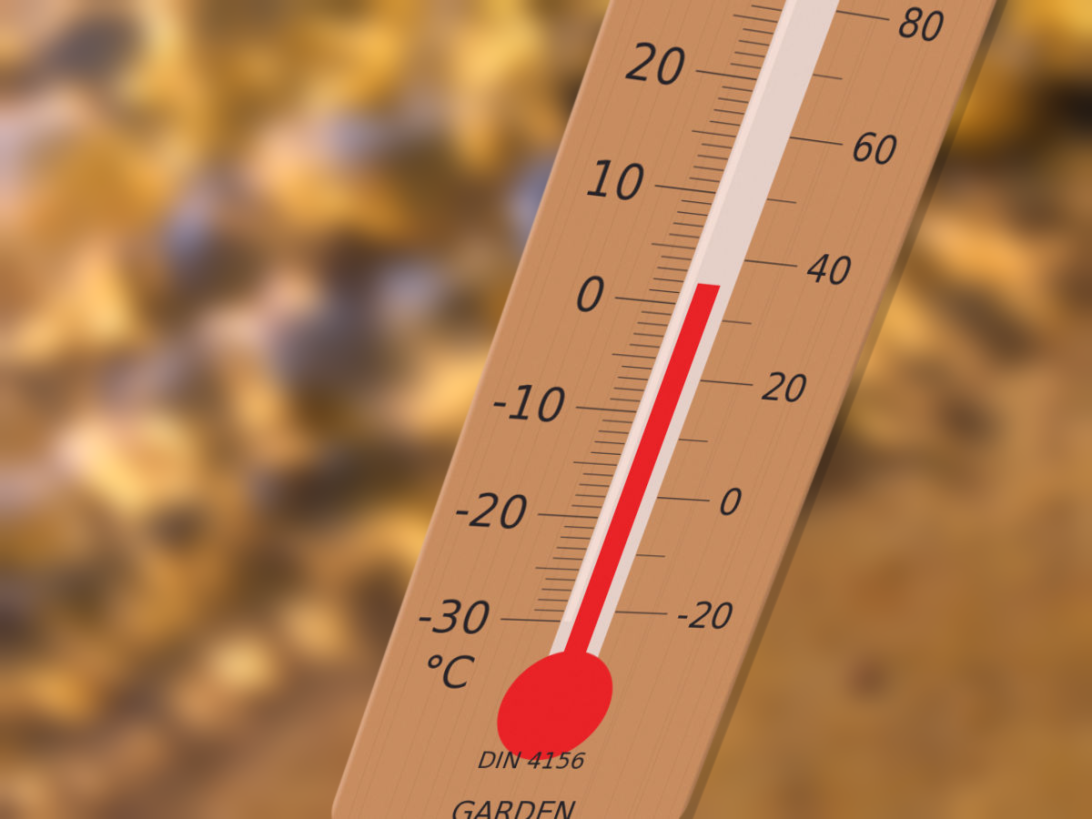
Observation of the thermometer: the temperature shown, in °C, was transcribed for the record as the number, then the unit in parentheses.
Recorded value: 2 (°C)
